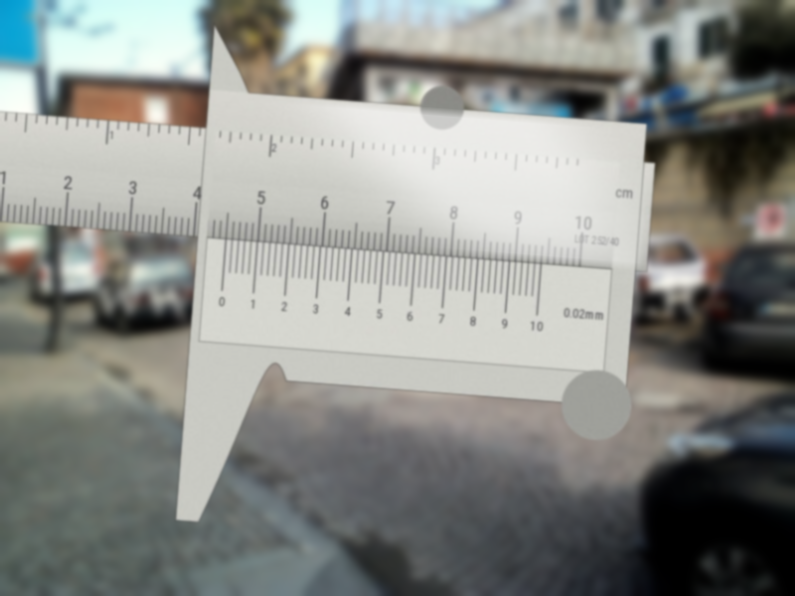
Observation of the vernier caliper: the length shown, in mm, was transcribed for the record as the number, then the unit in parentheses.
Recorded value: 45.0 (mm)
